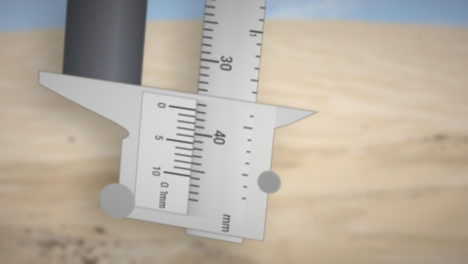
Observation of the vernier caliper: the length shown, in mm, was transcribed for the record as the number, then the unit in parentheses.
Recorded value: 36.8 (mm)
